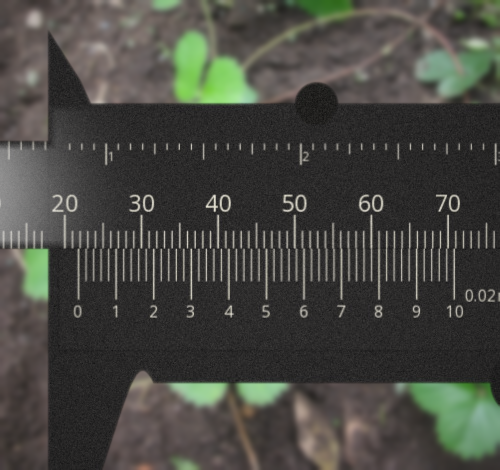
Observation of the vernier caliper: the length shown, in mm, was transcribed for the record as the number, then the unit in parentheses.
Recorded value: 21.8 (mm)
